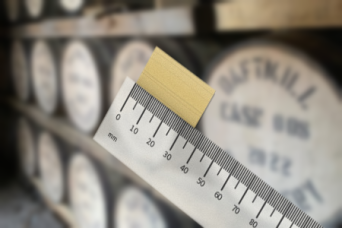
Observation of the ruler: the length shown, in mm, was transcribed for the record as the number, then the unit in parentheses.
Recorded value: 35 (mm)
